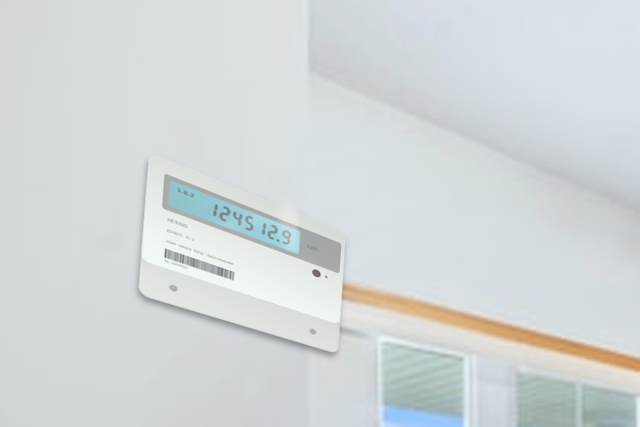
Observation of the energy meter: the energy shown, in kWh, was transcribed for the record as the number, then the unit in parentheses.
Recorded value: 124512.9 (kWh)
